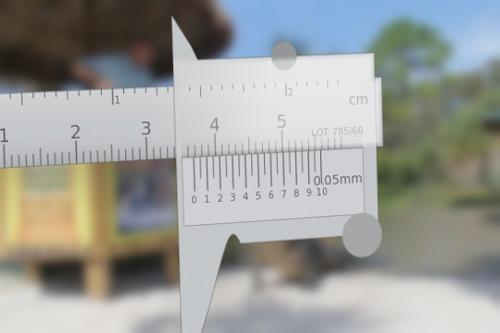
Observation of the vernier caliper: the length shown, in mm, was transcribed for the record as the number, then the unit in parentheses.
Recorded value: 36.8 (mm)
